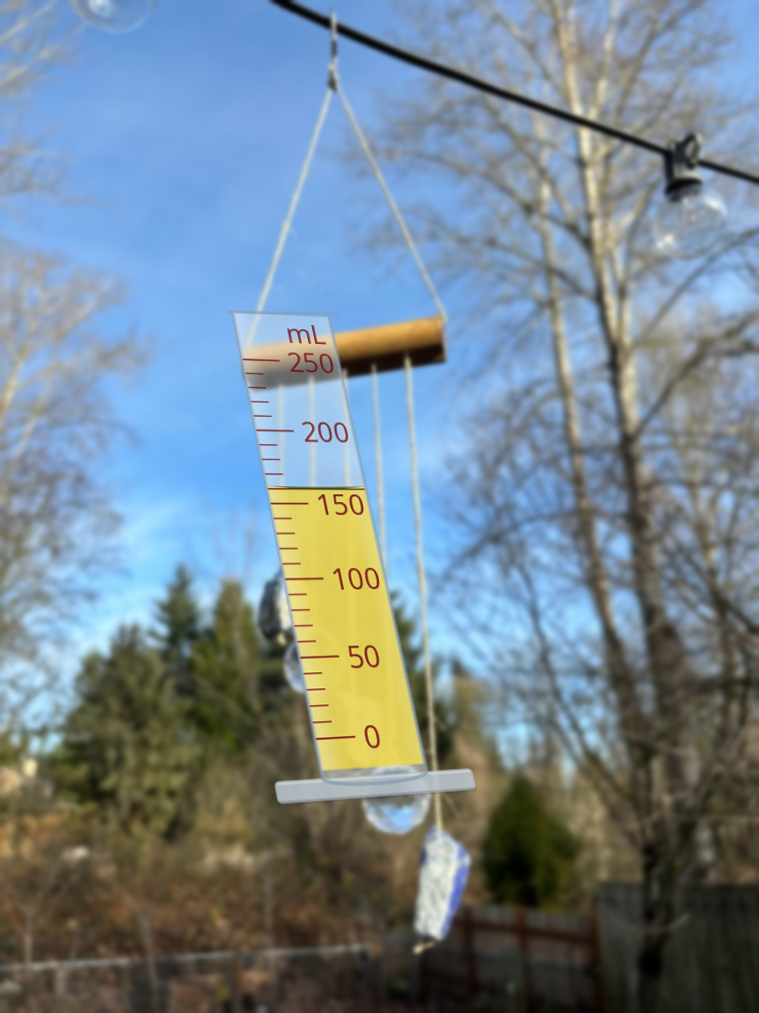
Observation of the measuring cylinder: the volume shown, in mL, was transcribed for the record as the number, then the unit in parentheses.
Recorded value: 160 (mL)
